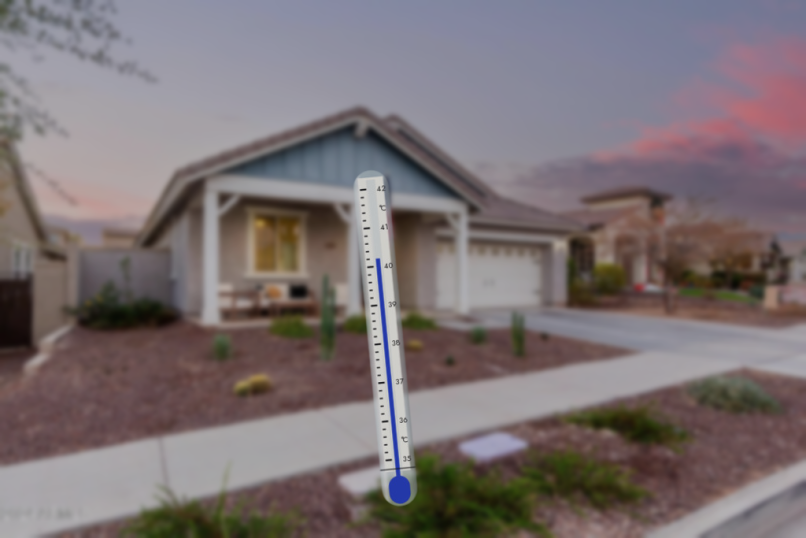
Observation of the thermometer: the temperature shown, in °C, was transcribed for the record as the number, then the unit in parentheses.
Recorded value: 40.2 (°C)
